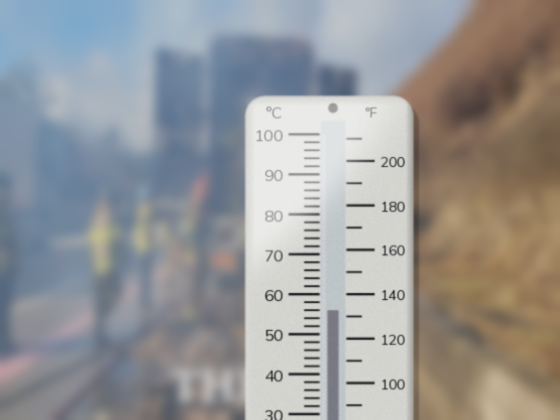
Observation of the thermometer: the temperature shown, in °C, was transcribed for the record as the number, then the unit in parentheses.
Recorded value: 56 (°C)
